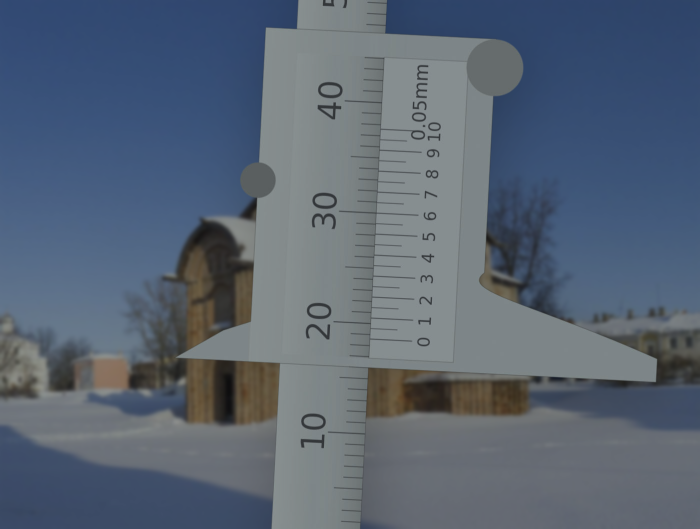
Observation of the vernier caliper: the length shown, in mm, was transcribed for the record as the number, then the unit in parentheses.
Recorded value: 18.6 (mm)
